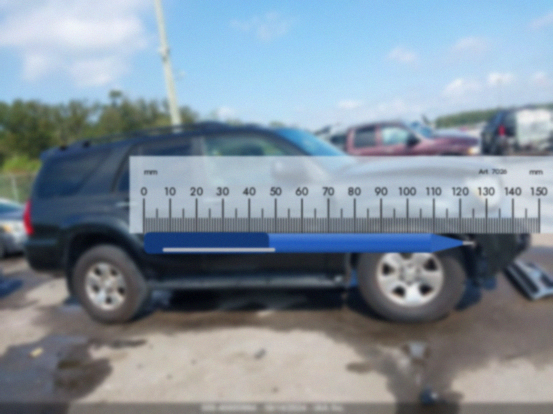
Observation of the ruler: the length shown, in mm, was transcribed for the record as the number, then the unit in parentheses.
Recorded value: 125 (mm)
